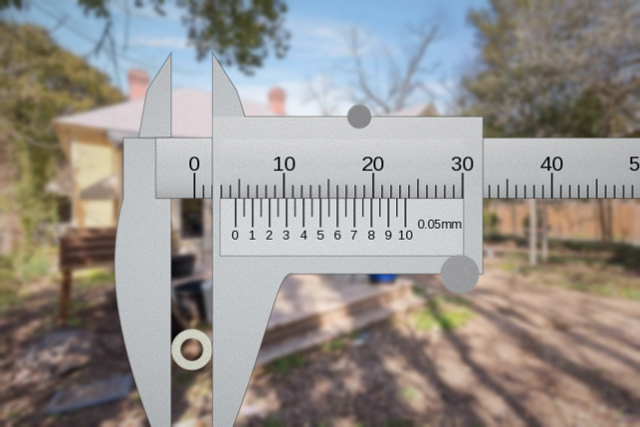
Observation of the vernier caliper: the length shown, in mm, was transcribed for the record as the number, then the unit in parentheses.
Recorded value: 4.6 (mm)
